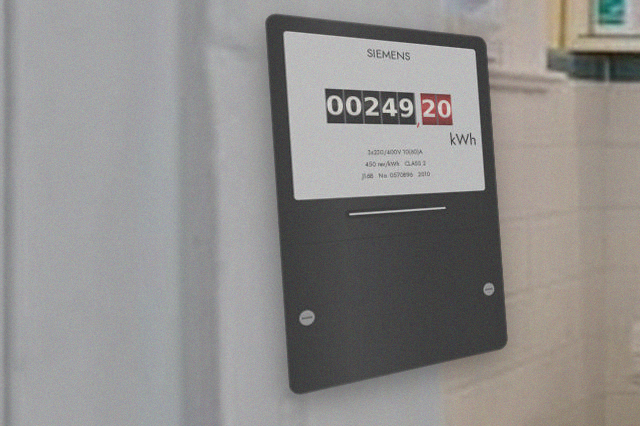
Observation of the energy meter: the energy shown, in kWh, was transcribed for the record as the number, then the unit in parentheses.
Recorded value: 249.20 (kWh)
